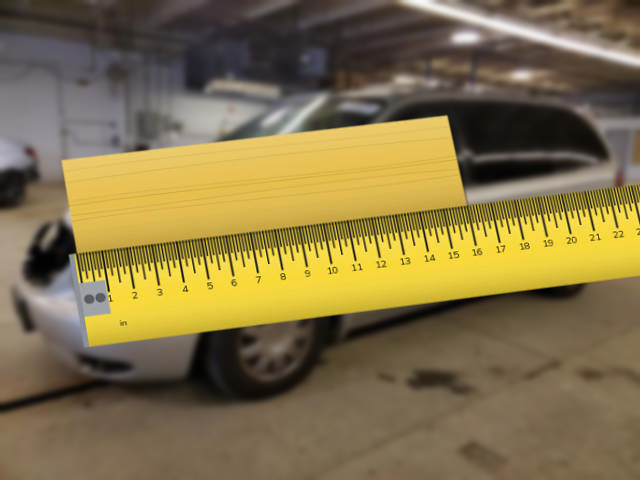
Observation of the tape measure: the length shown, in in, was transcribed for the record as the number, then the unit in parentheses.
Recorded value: 16 (in)
